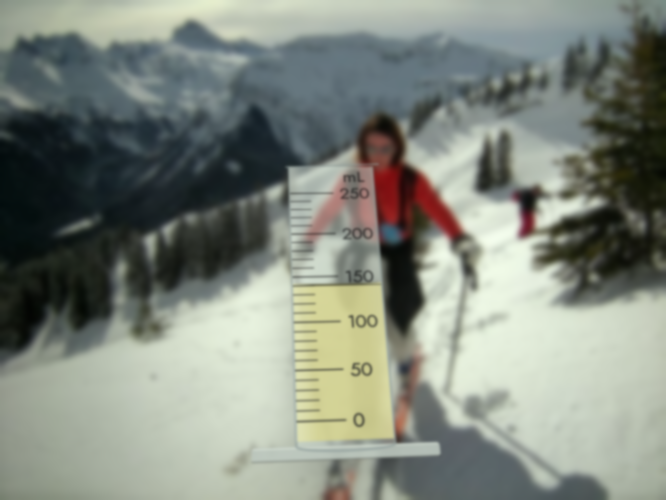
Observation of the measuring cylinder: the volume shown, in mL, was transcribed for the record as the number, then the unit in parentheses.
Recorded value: 140 (mL)
